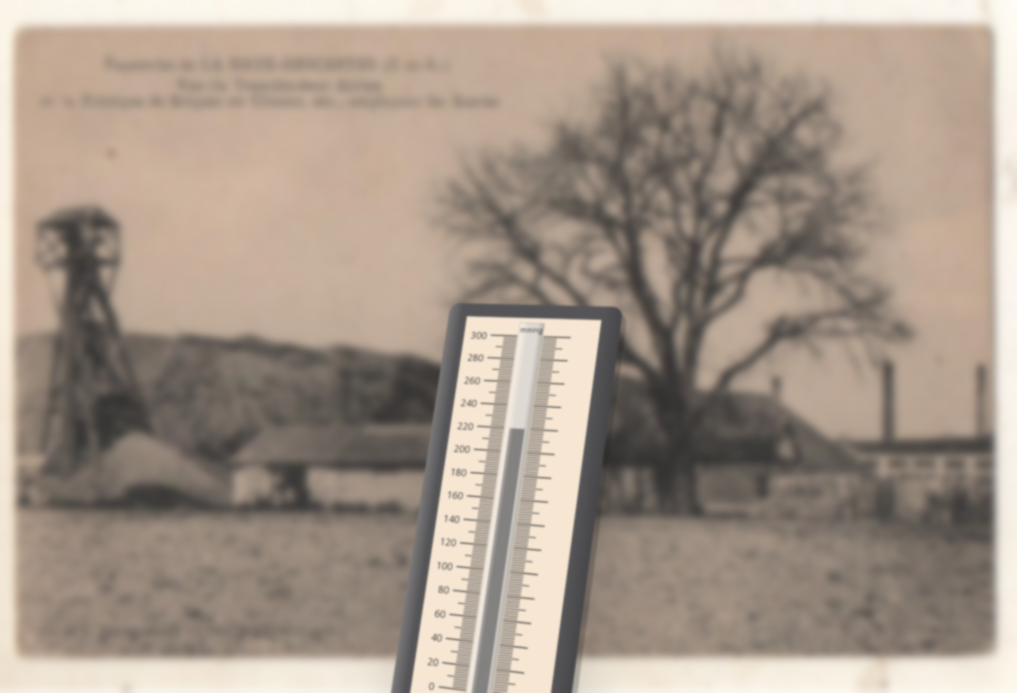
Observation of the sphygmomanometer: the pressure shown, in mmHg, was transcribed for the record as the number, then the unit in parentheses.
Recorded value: 220 (mmHg)
